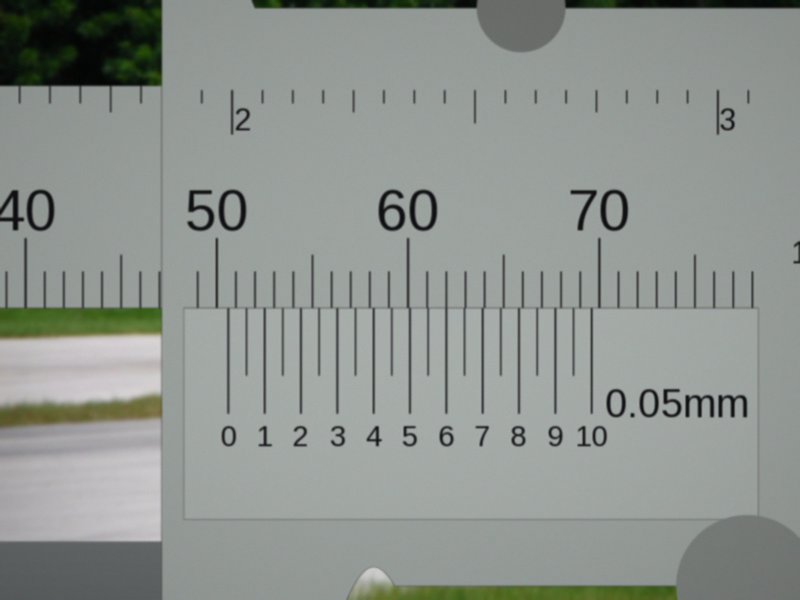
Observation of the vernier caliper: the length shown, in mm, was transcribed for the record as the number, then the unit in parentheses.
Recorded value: 50.6 (mm)
